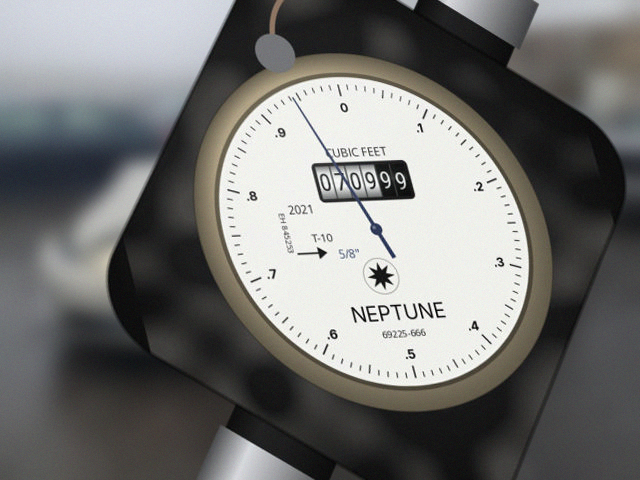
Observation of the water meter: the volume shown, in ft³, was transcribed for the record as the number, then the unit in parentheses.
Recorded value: 70998.94 (ft³)
